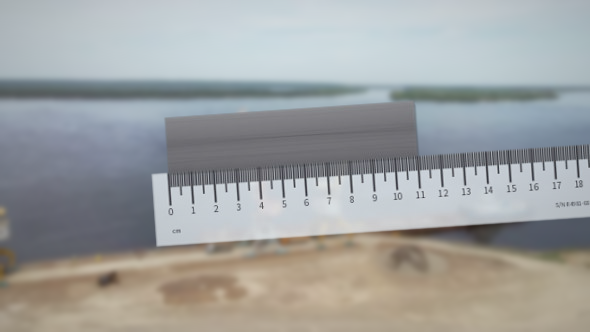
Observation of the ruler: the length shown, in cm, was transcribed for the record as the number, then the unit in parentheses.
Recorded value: 11 (cm)
